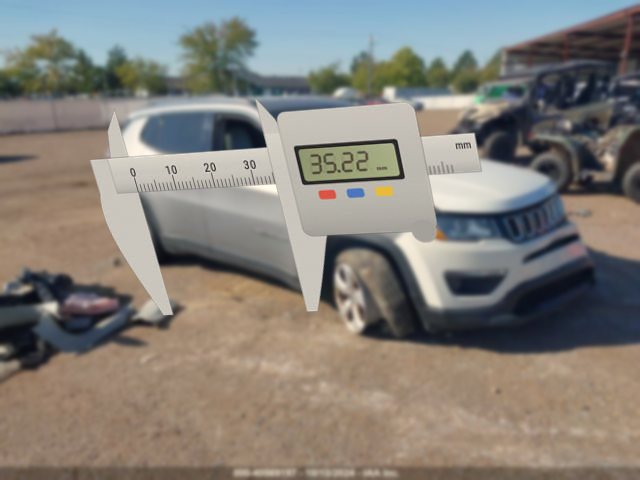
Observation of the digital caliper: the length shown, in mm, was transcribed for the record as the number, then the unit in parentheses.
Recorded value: 35.22 (mm)
